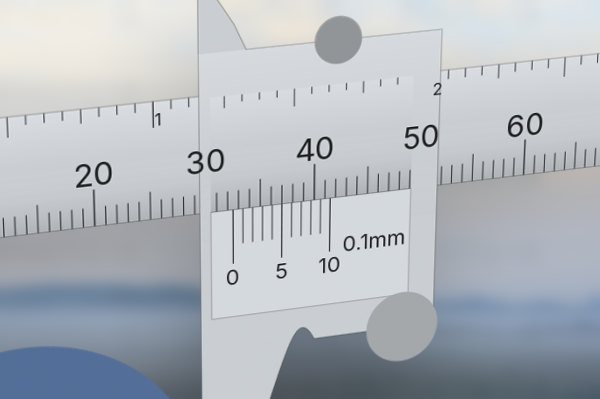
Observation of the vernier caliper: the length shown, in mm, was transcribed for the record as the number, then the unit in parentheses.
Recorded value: 32.5 (mm)
